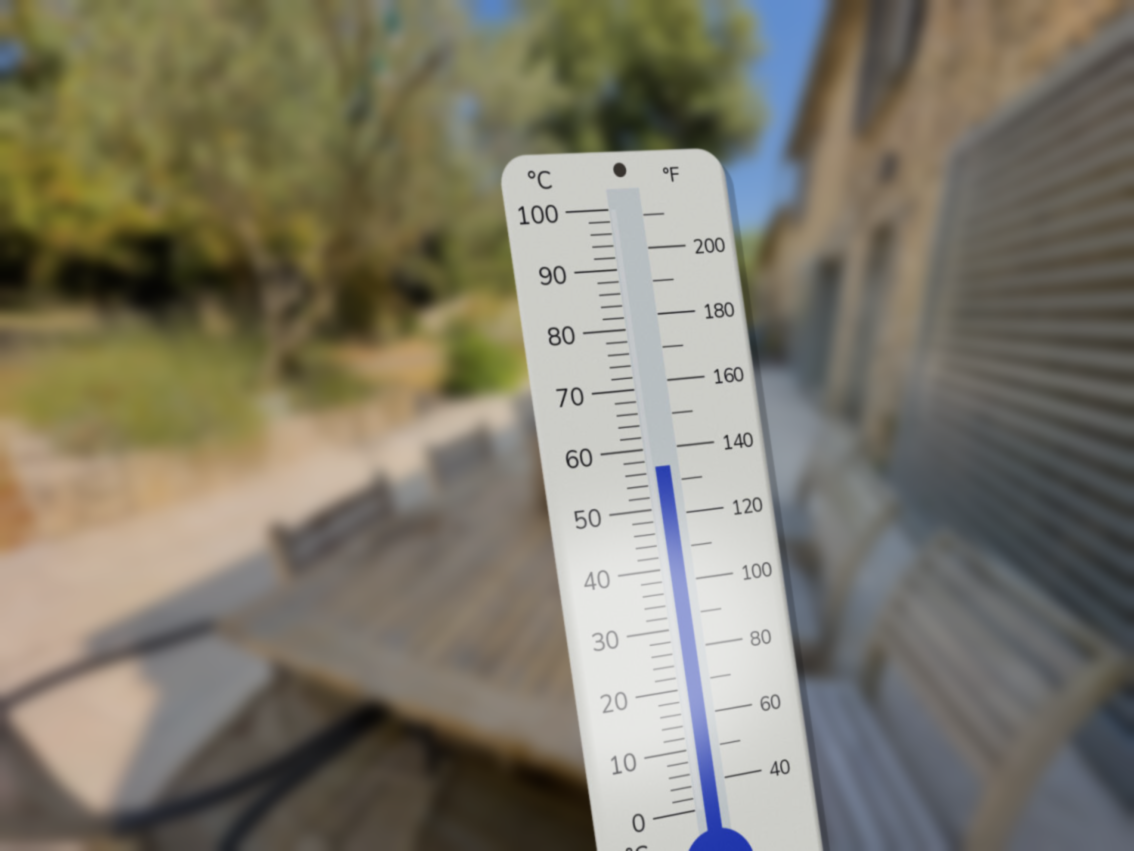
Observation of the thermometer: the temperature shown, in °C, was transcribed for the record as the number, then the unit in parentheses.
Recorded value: 57 (°C)
